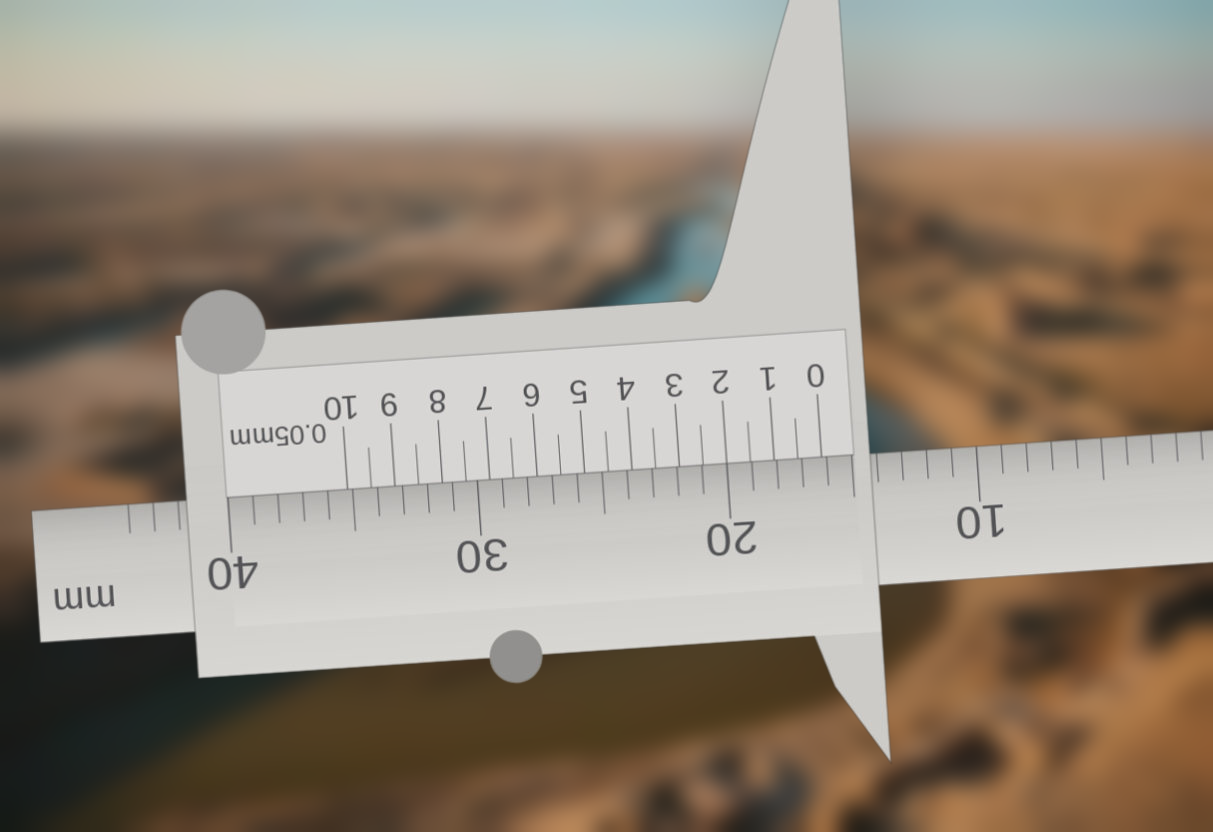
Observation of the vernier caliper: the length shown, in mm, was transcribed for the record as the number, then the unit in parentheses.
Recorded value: 16.20 (mm)
